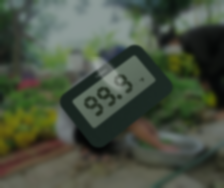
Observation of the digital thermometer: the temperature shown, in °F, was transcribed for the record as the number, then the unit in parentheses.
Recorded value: 99.9 (°F)
